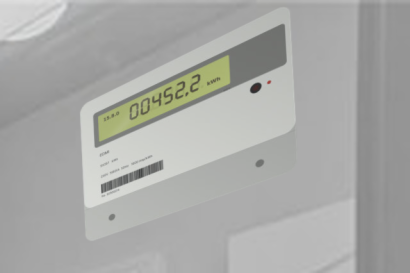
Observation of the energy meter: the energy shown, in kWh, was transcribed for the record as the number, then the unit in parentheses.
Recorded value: 452.2 (kWh)
